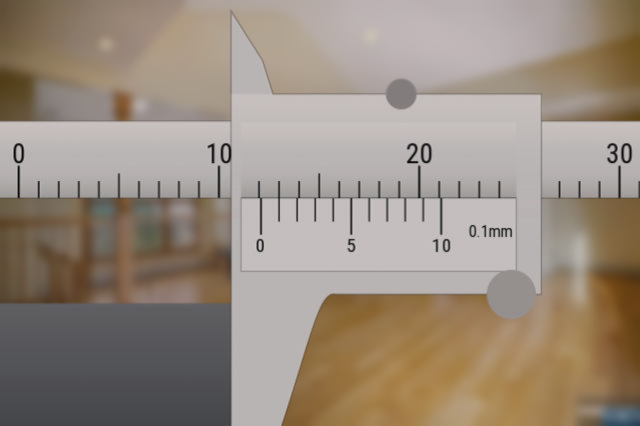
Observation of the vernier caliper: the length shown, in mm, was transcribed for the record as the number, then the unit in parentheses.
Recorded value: 12.1 (mm)
